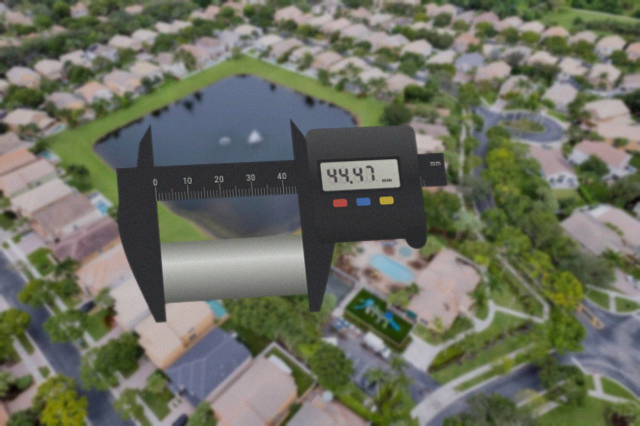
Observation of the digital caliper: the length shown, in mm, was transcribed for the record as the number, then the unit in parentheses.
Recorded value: 44.47 (mm)
